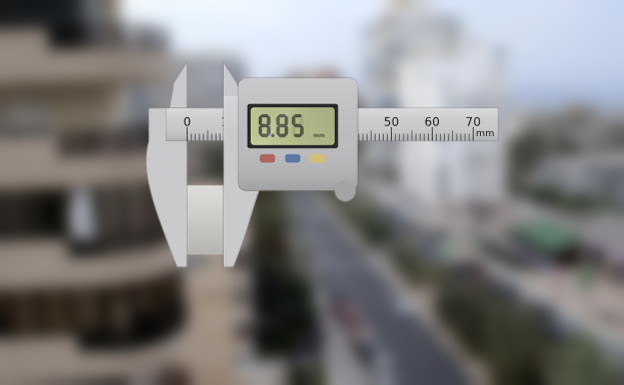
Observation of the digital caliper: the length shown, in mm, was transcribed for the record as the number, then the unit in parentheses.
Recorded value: 8.85 (mm)
